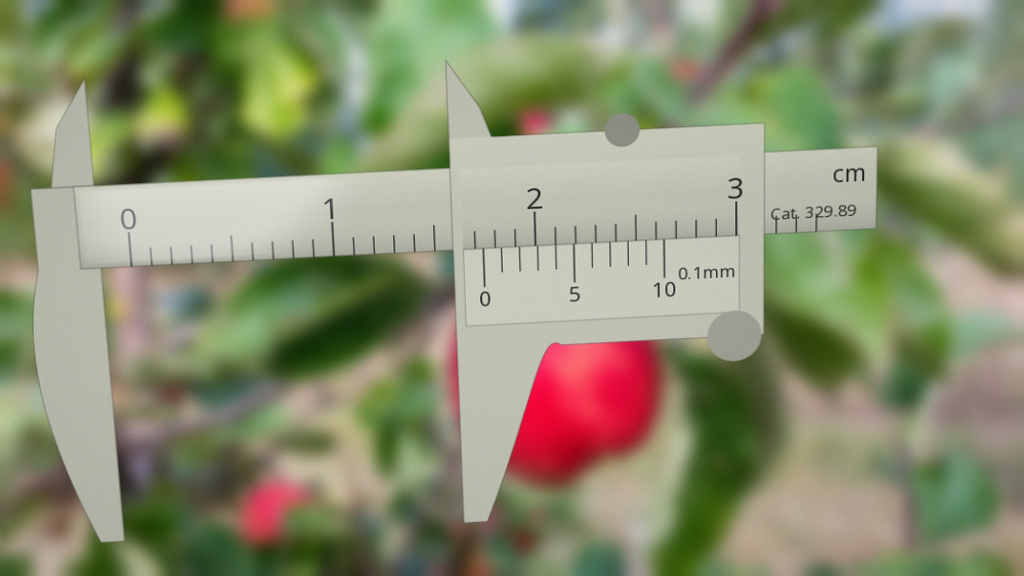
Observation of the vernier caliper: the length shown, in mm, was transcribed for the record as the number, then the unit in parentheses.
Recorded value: 17.4 (mm)
